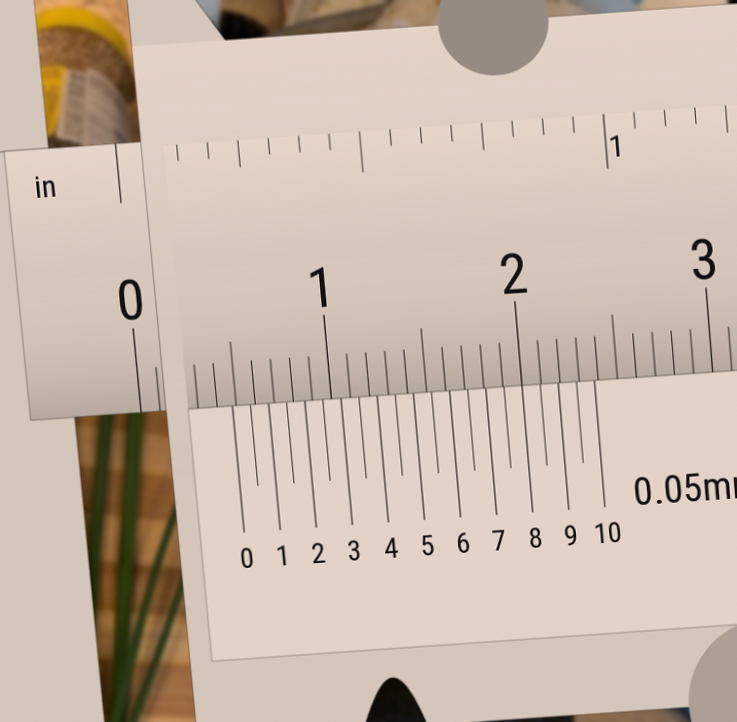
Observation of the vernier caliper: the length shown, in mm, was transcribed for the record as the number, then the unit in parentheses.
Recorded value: 4.8 (mm)
